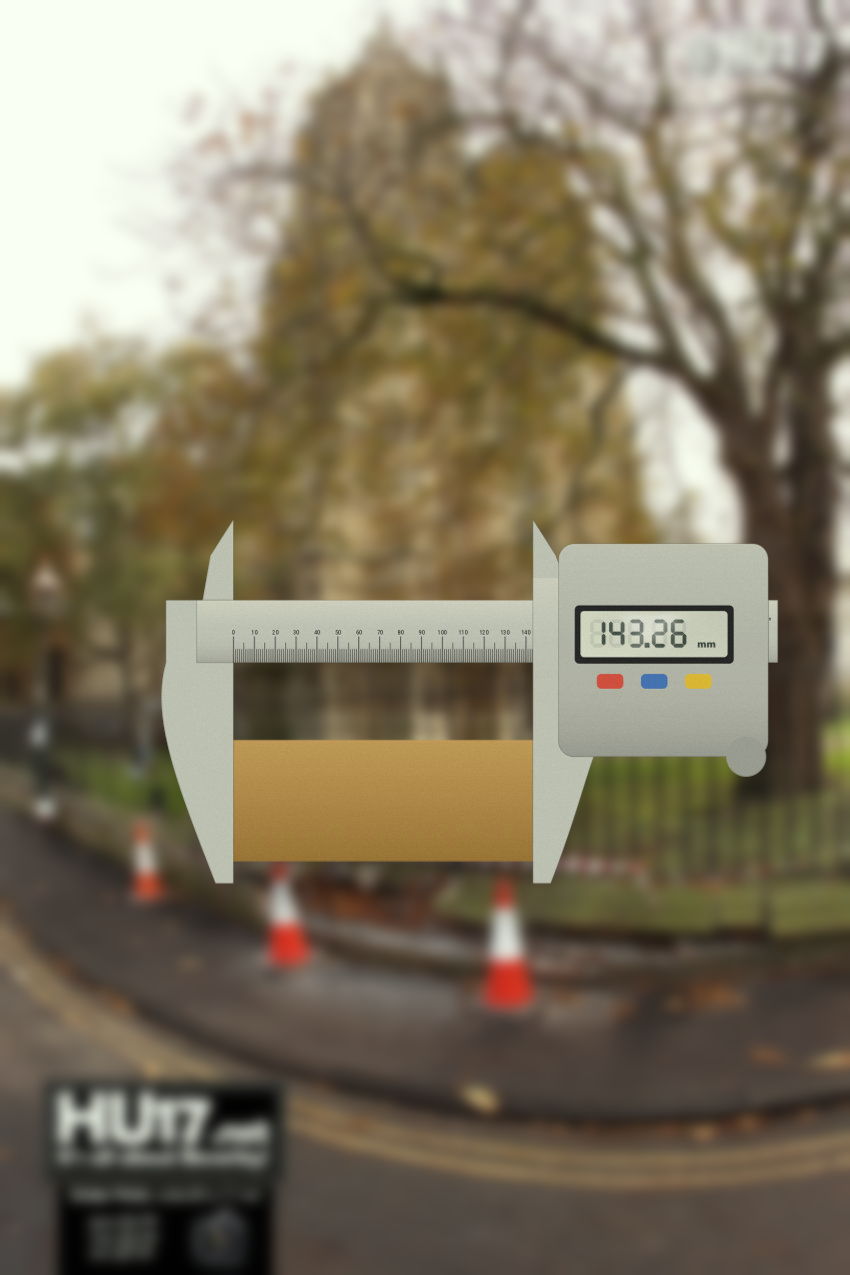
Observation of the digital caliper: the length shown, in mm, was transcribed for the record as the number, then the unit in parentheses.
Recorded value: 143.26 (mm)
